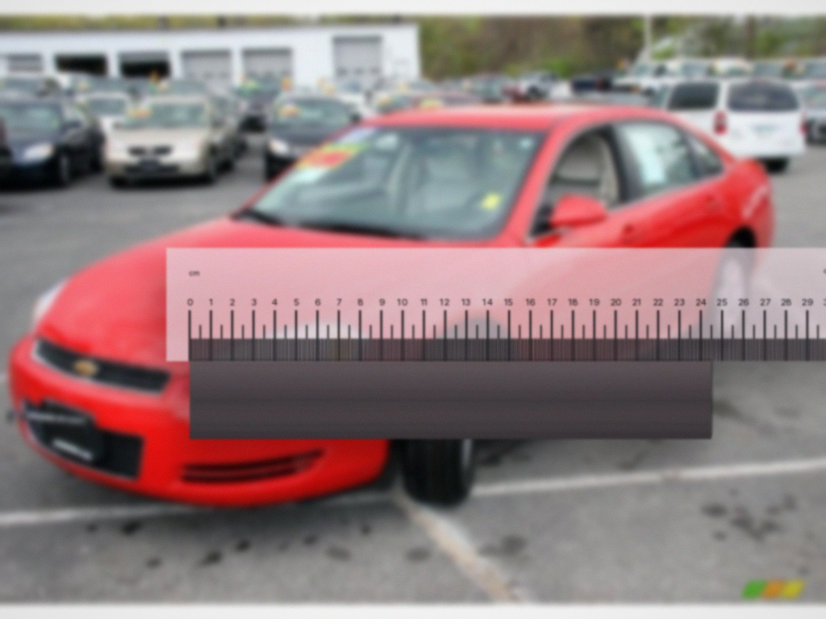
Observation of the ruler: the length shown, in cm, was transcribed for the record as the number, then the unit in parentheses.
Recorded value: 24.5 (cm)
